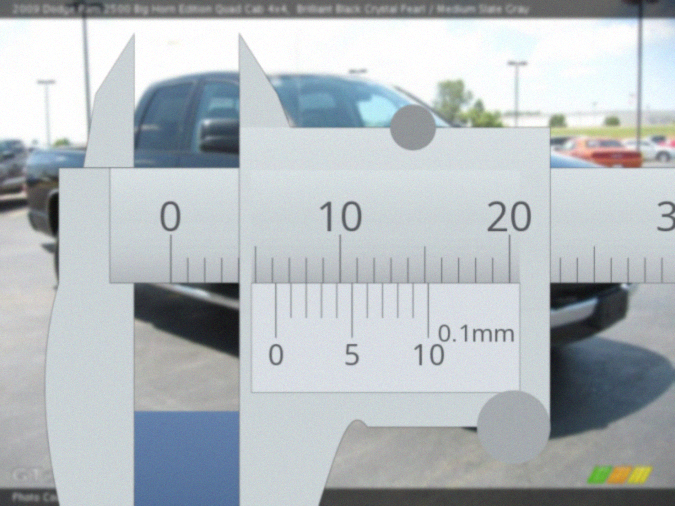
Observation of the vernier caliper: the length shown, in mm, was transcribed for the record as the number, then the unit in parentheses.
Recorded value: 6.2 (mm)
